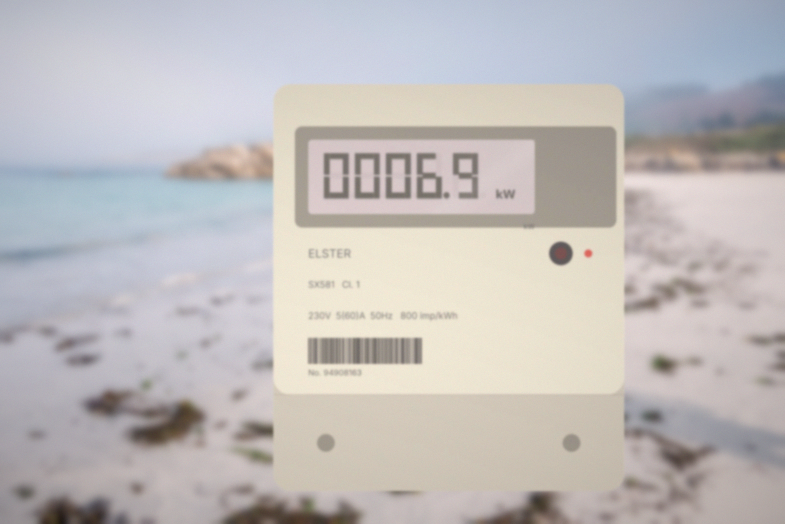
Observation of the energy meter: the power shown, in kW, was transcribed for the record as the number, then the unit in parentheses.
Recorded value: 6.9 (kW)
